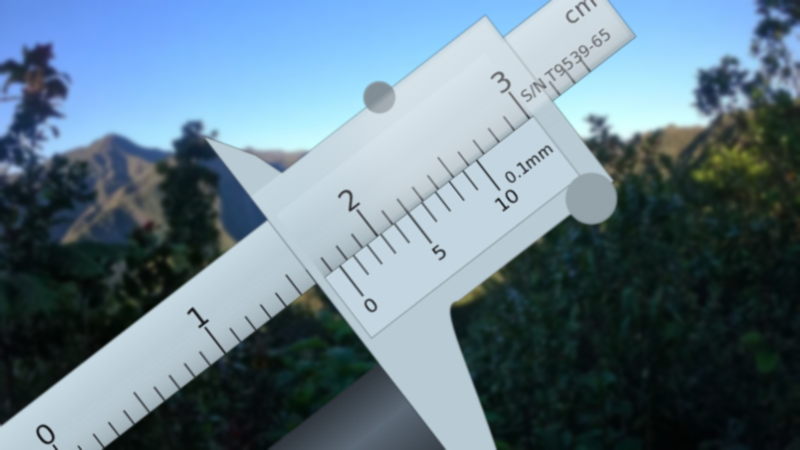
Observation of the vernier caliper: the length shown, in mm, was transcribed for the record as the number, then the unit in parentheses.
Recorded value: 17.5 (mm)
